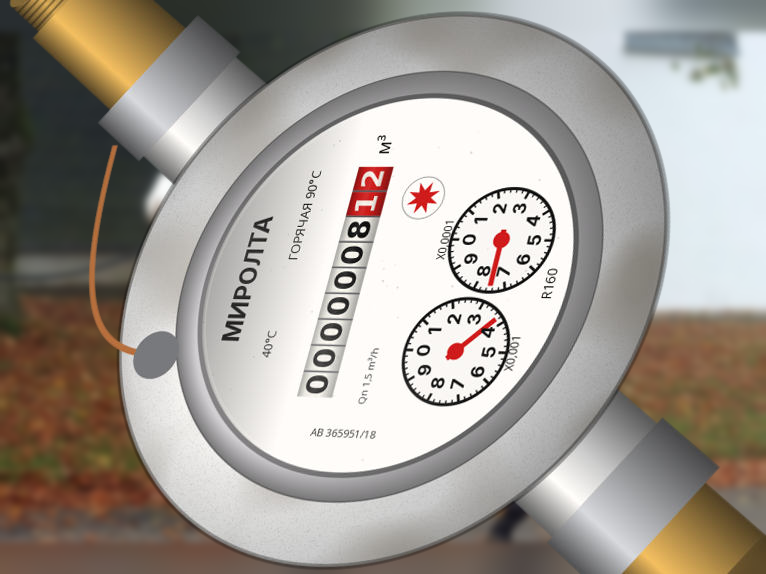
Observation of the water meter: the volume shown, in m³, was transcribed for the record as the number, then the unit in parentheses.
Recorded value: 8.1237 (m³)
